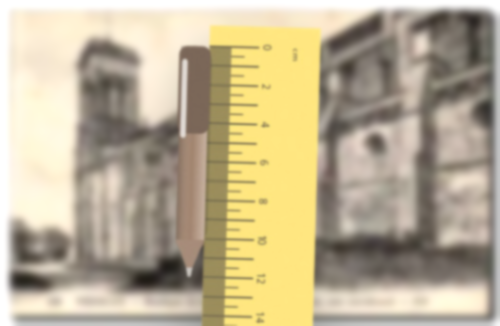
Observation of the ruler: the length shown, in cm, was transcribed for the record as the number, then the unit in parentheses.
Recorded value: 12 (cm)
